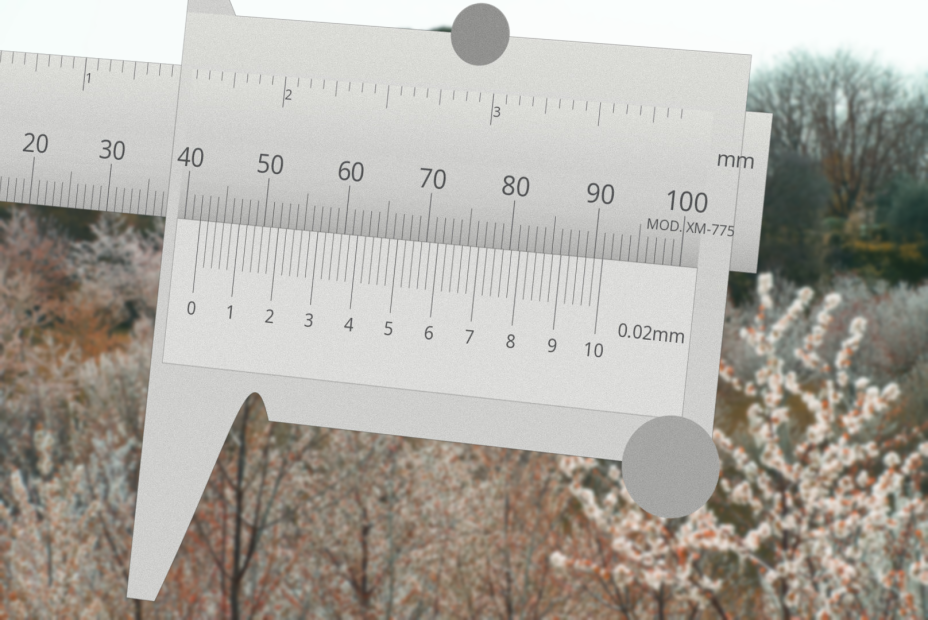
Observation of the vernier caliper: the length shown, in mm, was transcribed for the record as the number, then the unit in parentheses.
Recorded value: 42.0 (mm)
